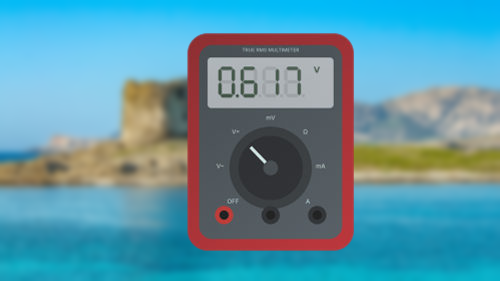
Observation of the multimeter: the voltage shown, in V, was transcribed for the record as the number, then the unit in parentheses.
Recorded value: 0.617 (V)
